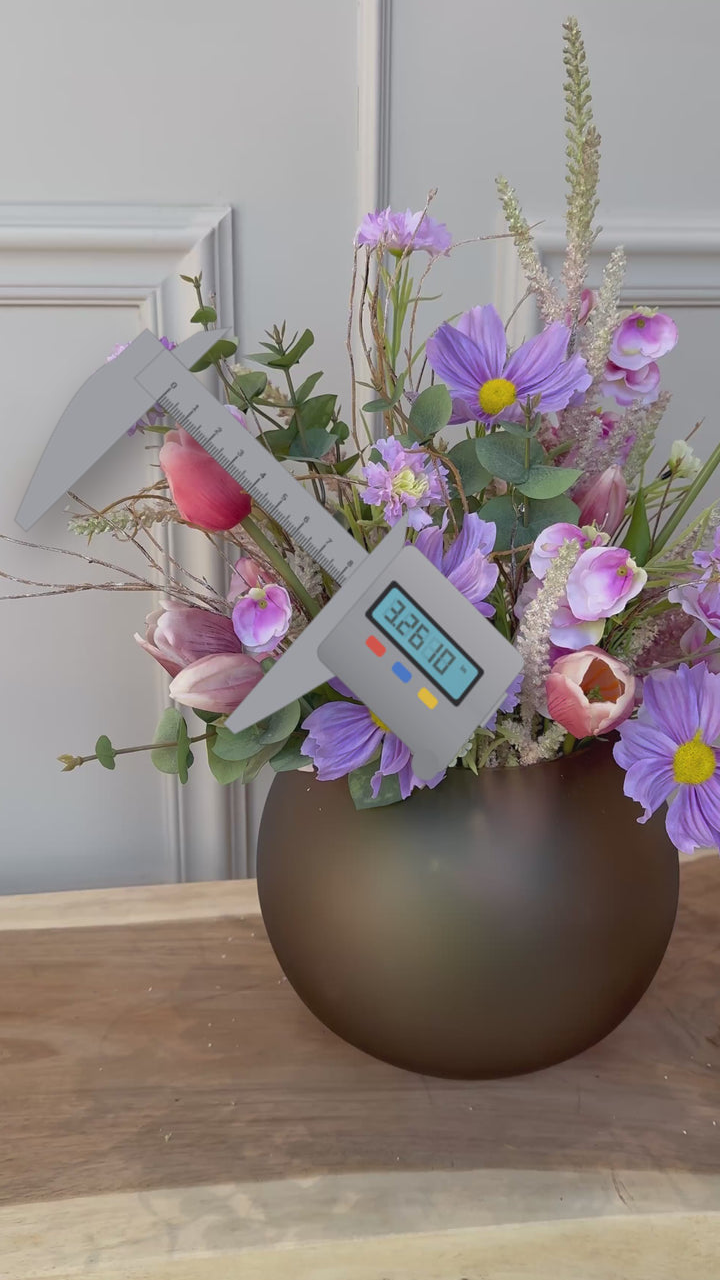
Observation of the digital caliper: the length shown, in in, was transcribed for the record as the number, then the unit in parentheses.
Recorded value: 3.2610 (in)
